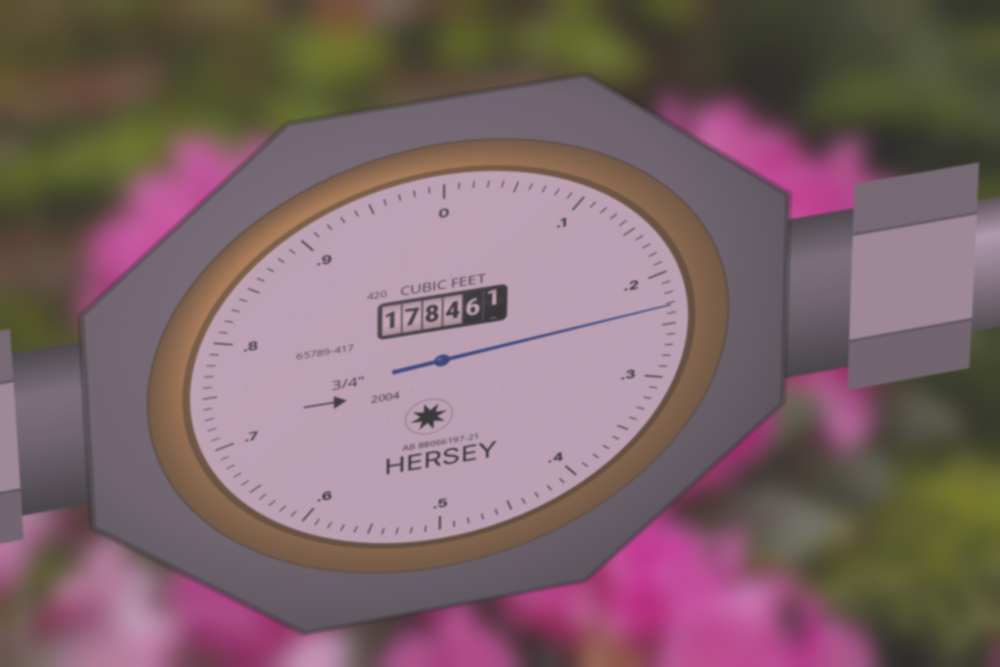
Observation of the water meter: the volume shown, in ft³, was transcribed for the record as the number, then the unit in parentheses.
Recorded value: 178461.23 (ft³)
